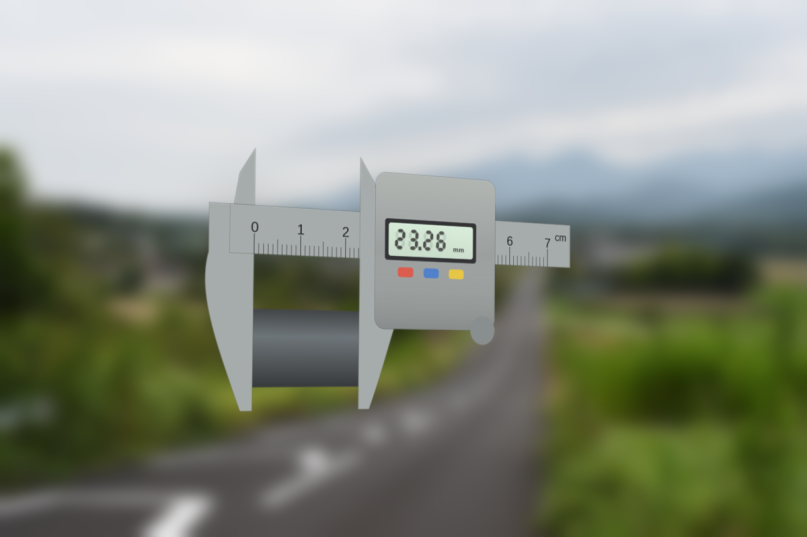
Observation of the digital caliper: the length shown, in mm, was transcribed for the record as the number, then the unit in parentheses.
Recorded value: 23.26 (mm)
